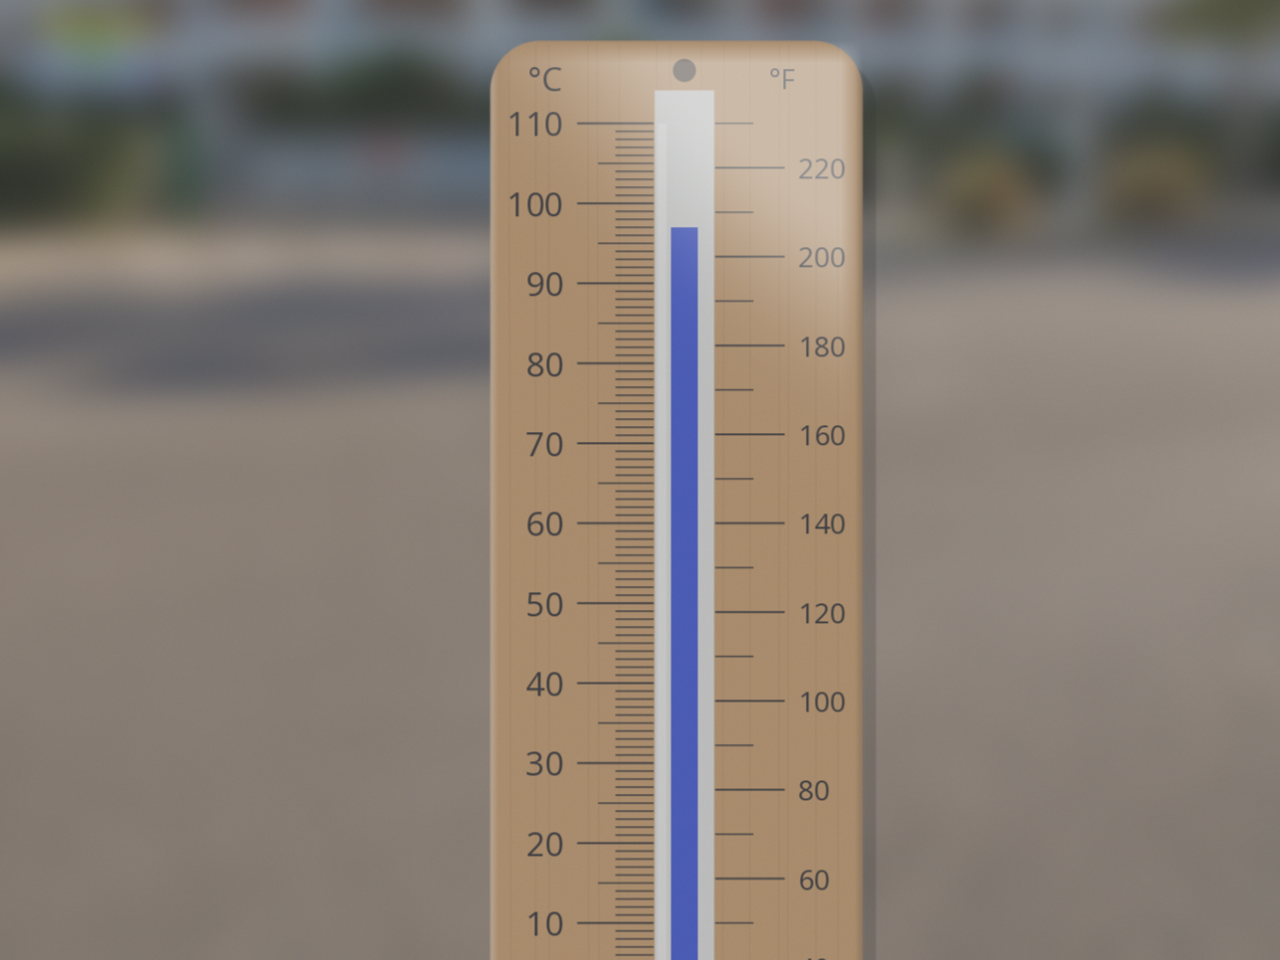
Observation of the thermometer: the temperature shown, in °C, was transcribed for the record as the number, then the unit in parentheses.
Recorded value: 97 (°C)
